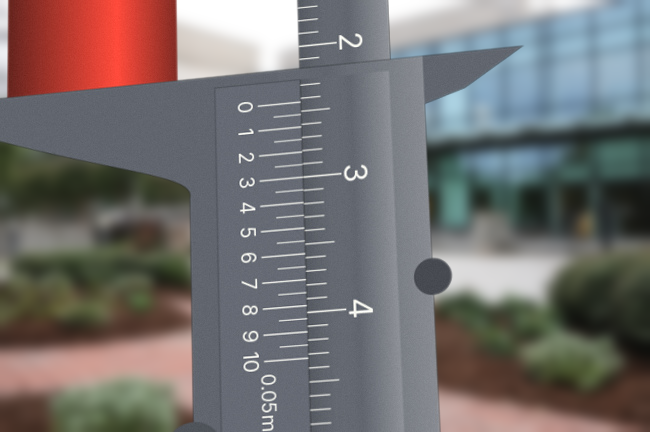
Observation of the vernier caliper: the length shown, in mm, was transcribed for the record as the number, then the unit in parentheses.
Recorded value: 24.3 (mm)
